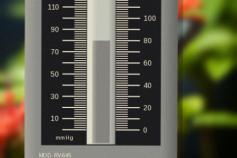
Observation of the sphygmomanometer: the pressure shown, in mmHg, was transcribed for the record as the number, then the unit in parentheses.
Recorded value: 80 (mmHg)
